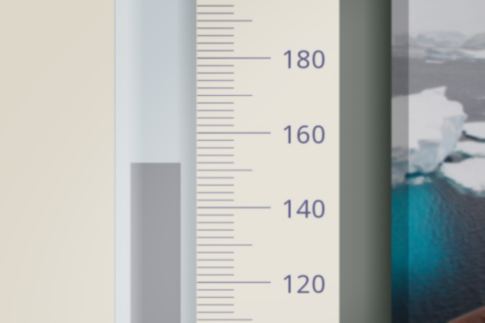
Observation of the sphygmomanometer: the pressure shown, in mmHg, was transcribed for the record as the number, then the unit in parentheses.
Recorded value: 152 (mmHg)
